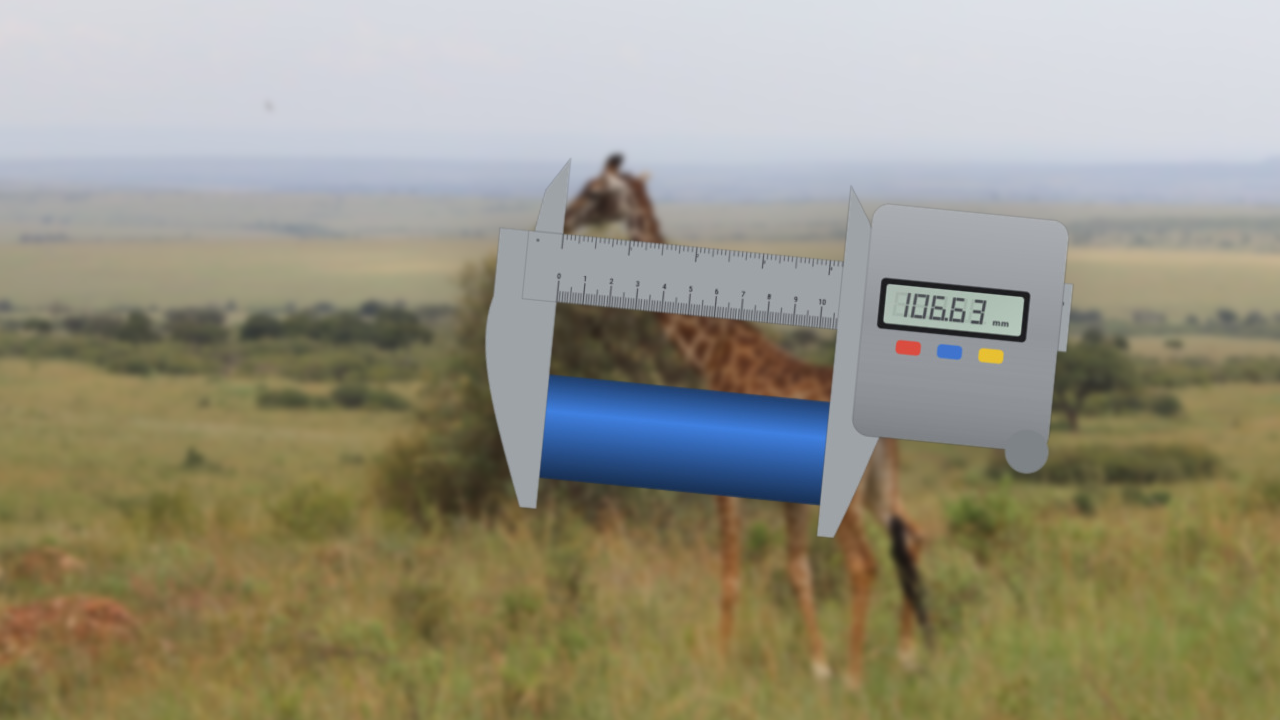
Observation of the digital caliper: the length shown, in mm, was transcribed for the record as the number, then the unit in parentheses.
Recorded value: 106.63 (mm)
